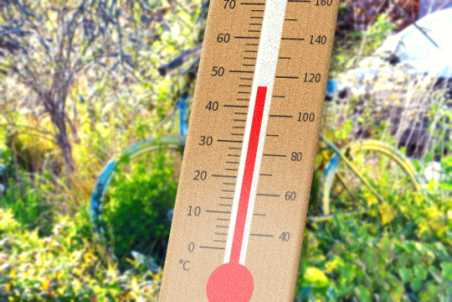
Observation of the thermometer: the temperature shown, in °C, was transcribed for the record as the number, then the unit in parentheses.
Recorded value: 46 (°C)
